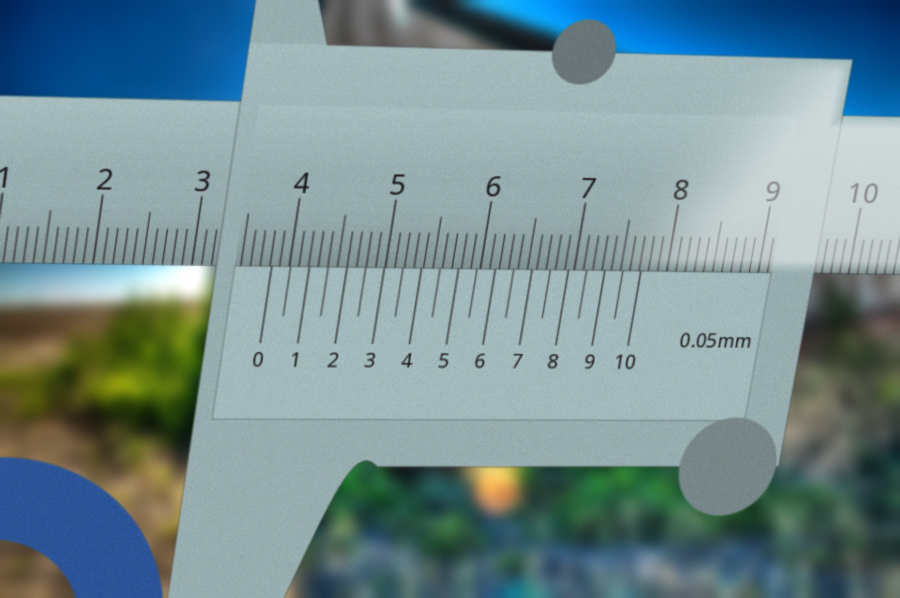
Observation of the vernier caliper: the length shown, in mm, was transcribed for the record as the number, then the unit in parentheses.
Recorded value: 38.2 (mm)
